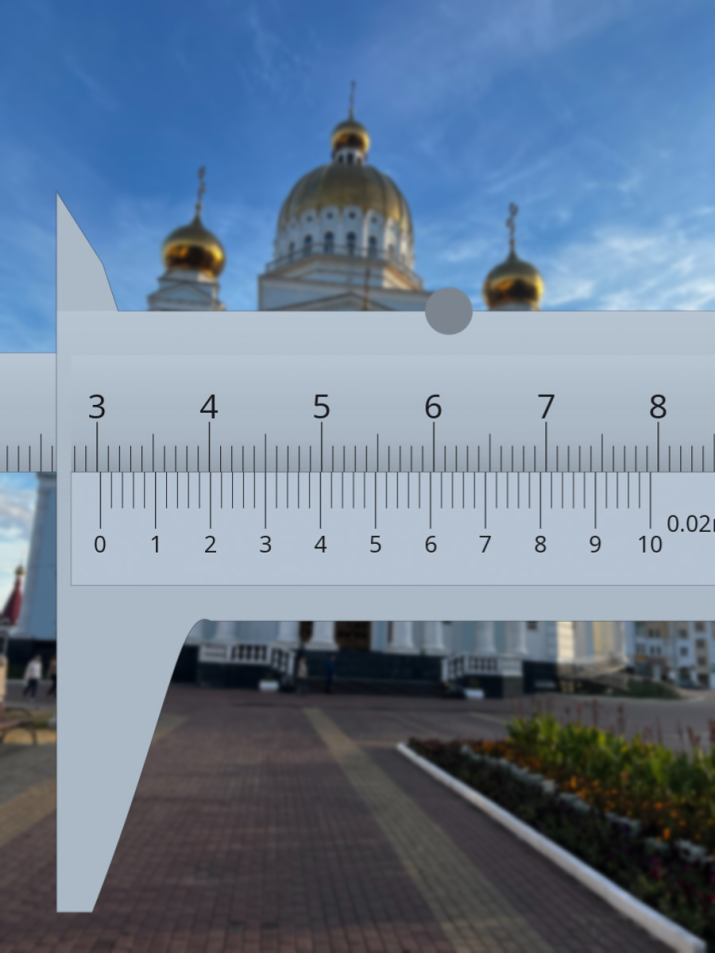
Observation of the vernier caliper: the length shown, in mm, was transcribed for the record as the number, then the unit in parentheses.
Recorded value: 30.3 (mm)
